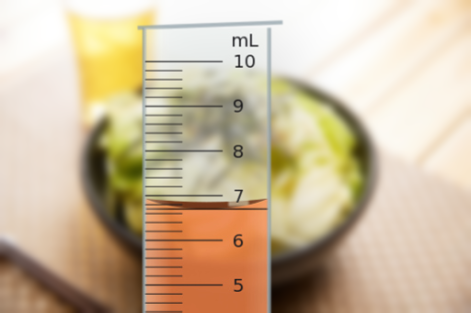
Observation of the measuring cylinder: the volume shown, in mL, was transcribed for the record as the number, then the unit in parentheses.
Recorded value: 6.7 (mL)
